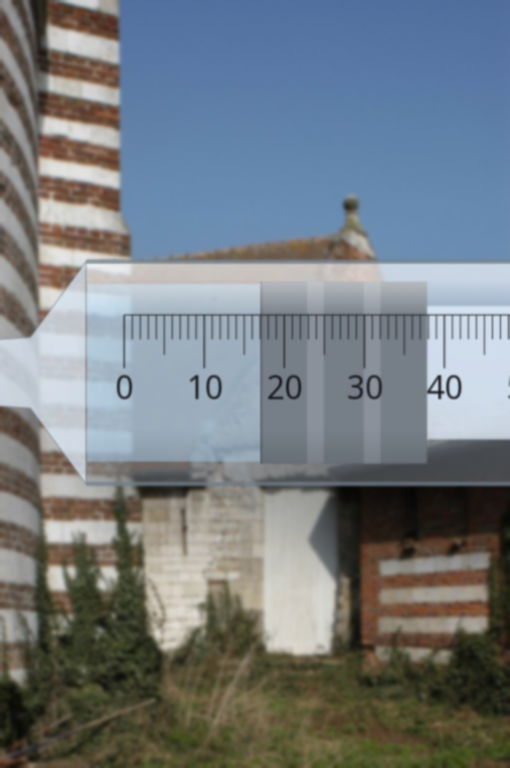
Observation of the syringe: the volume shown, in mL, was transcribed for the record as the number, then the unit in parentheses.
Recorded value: 17 (mL)
